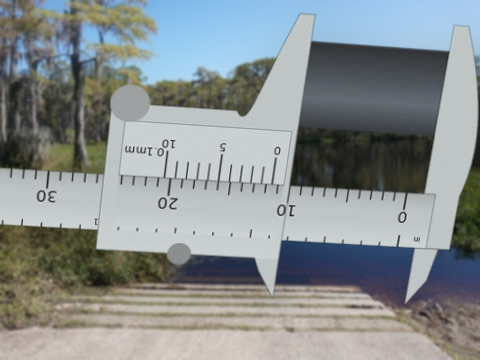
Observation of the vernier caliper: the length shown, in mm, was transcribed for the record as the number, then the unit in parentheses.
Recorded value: 11.5 (mm)
